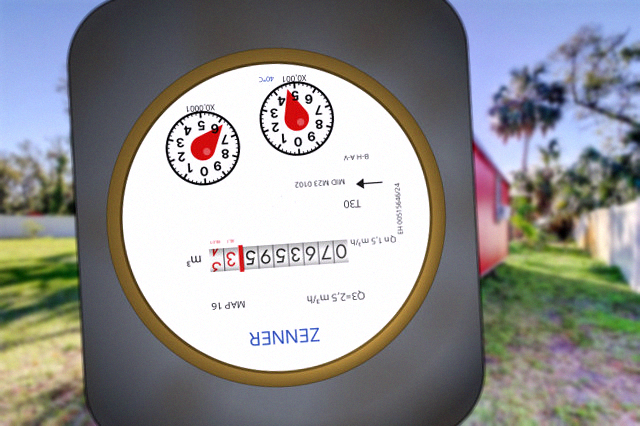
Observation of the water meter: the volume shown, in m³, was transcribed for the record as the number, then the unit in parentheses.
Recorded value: 763595.3346 (m³)
